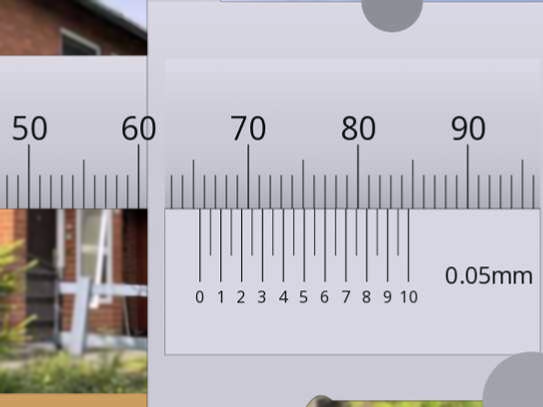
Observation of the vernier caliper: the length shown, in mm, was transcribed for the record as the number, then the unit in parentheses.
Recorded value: 65.6 (mm)
